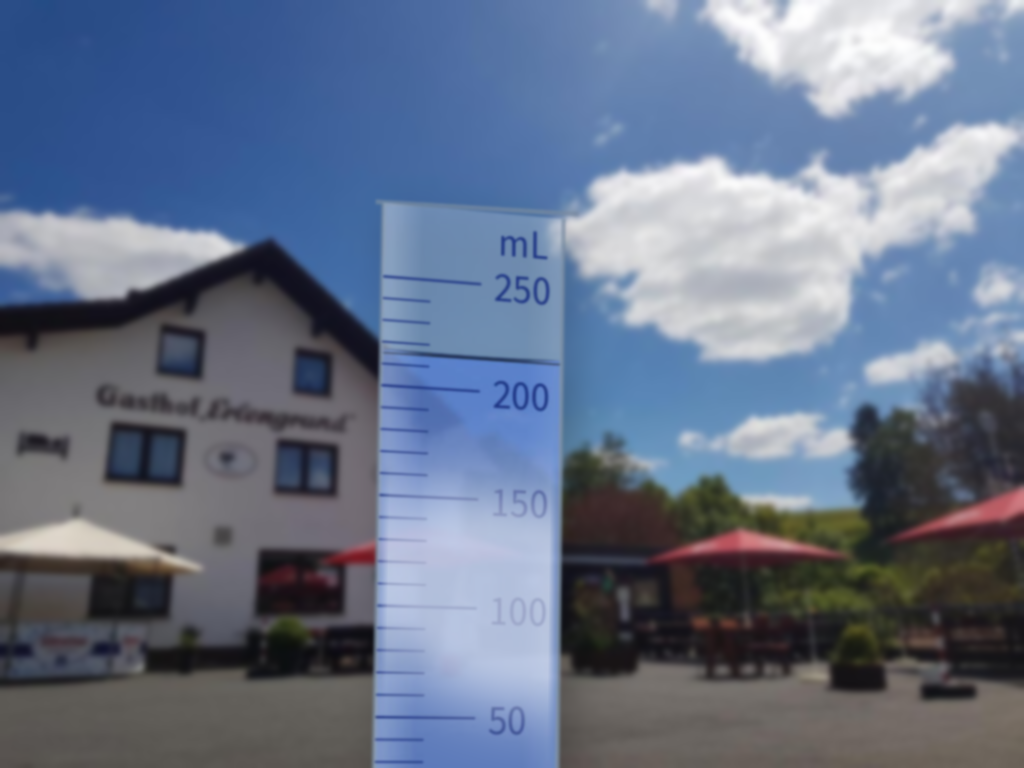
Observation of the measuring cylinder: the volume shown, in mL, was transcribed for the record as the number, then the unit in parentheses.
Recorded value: 215 (mL)
